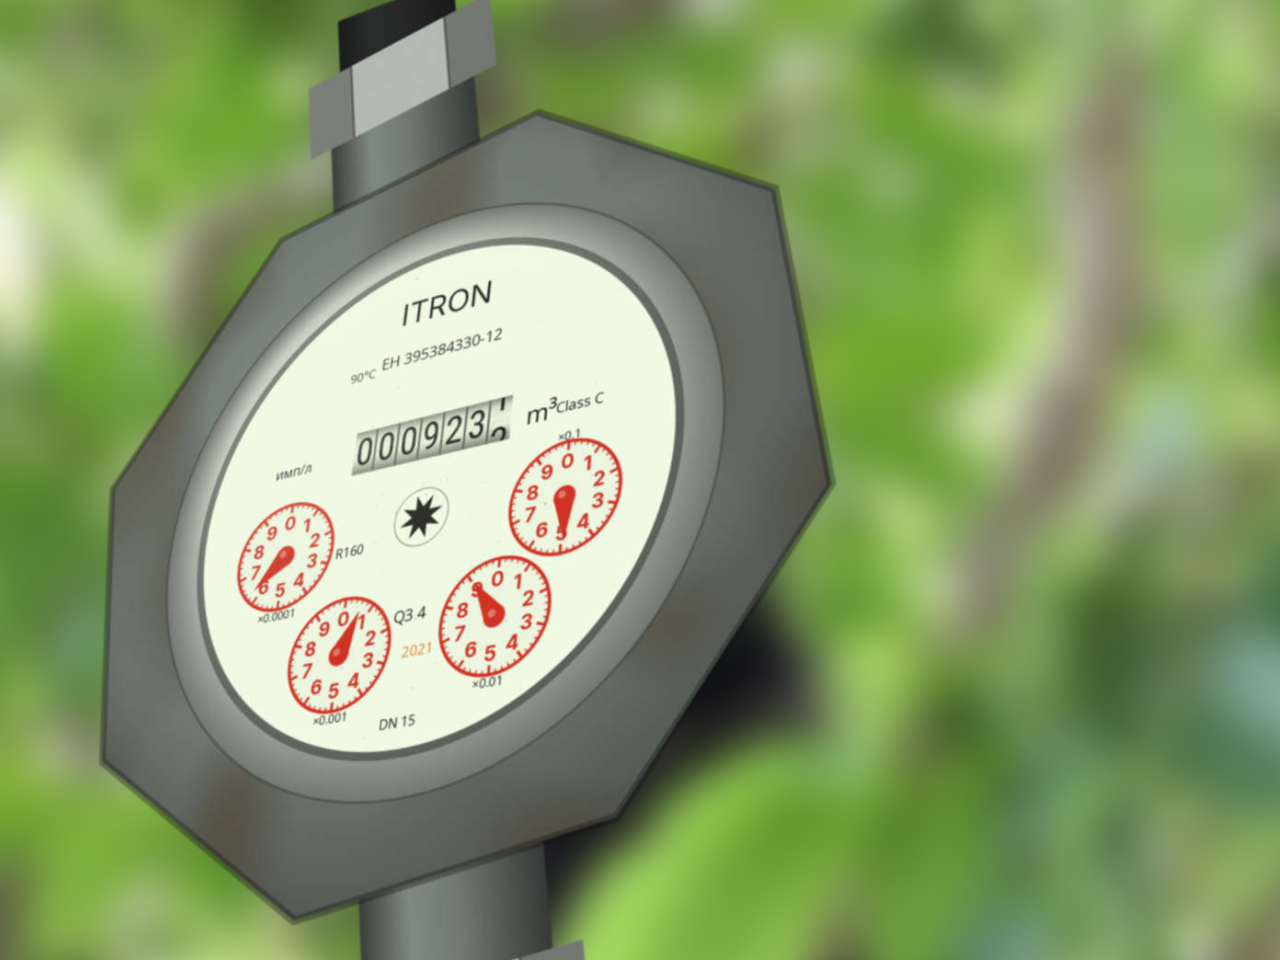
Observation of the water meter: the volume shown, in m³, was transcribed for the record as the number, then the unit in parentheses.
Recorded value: 9231.4906 (m³)
